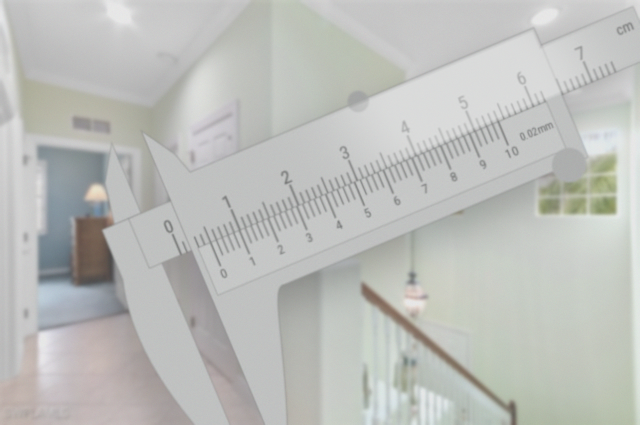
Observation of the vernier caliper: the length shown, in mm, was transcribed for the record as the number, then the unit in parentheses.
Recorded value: 5.0 (mm)
